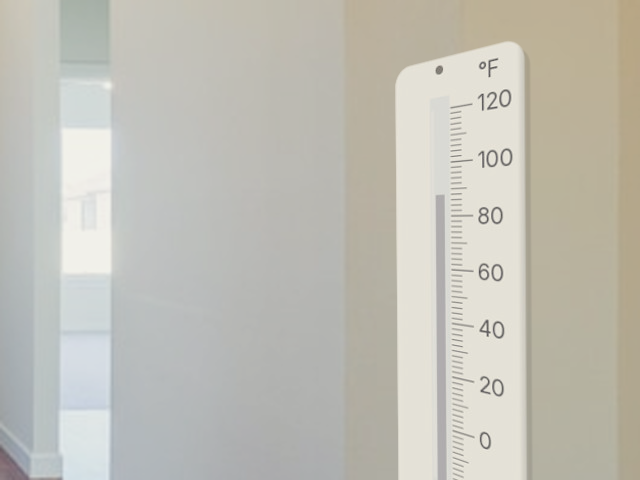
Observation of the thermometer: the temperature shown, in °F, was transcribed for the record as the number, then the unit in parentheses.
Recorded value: 88 (°F)
